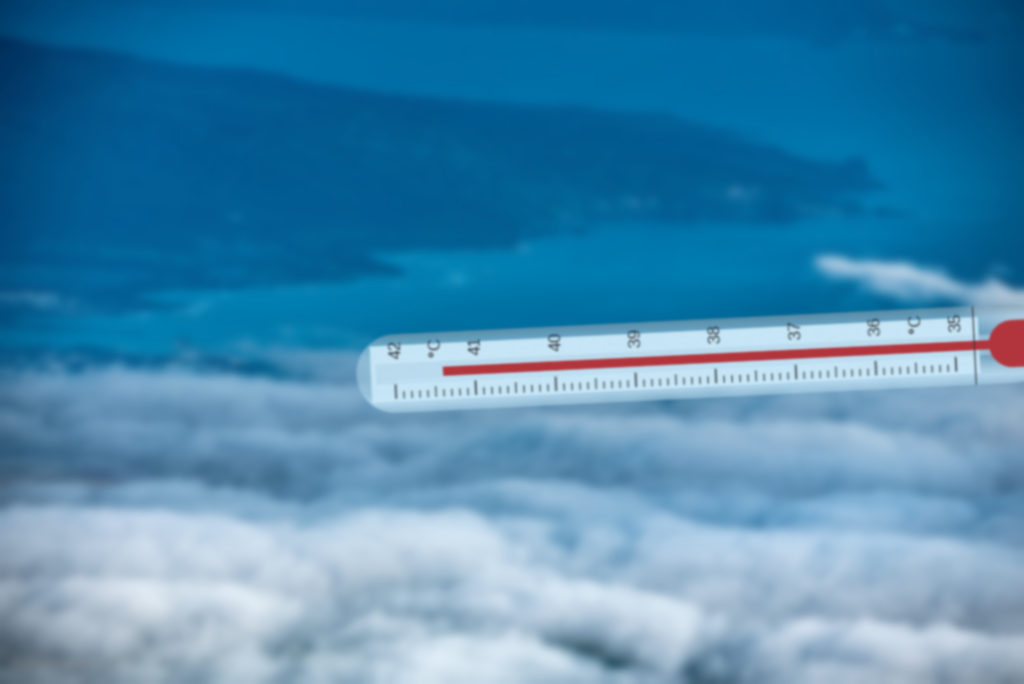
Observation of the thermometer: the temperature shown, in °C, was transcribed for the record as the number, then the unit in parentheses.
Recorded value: 41.4 (°C)
